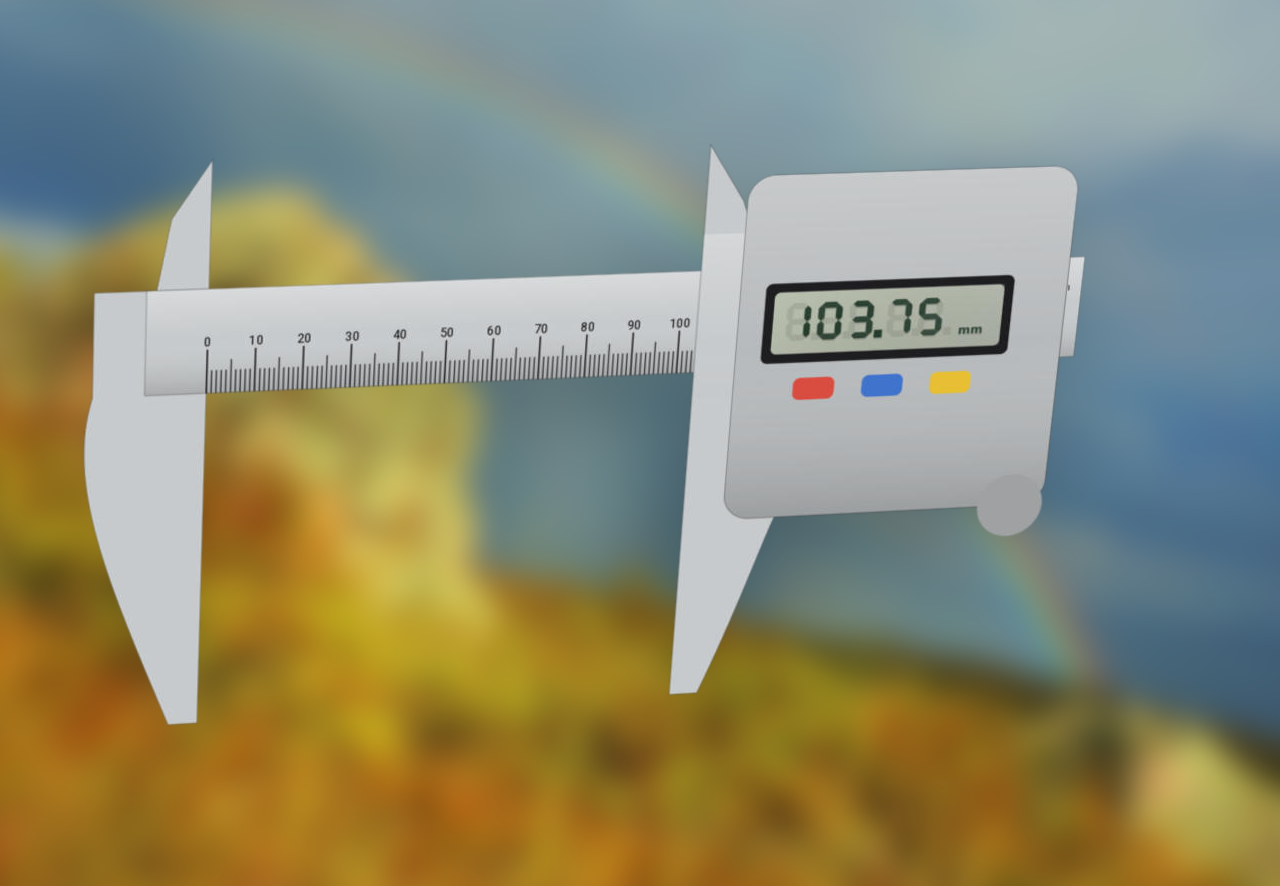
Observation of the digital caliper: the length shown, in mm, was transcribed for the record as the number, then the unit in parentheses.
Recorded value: 103.75 (mm)
